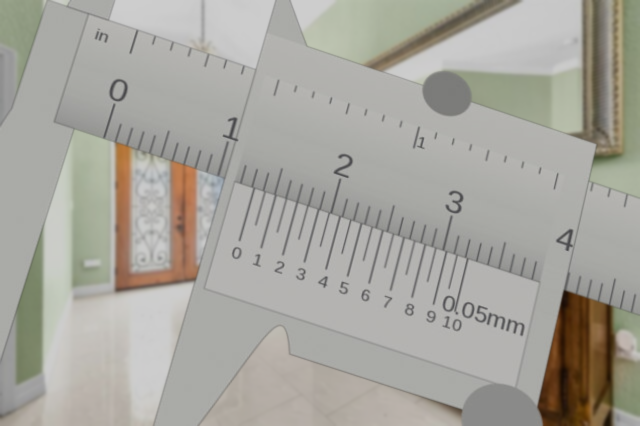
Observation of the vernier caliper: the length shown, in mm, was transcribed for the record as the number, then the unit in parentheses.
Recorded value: 13.2 (mm)
